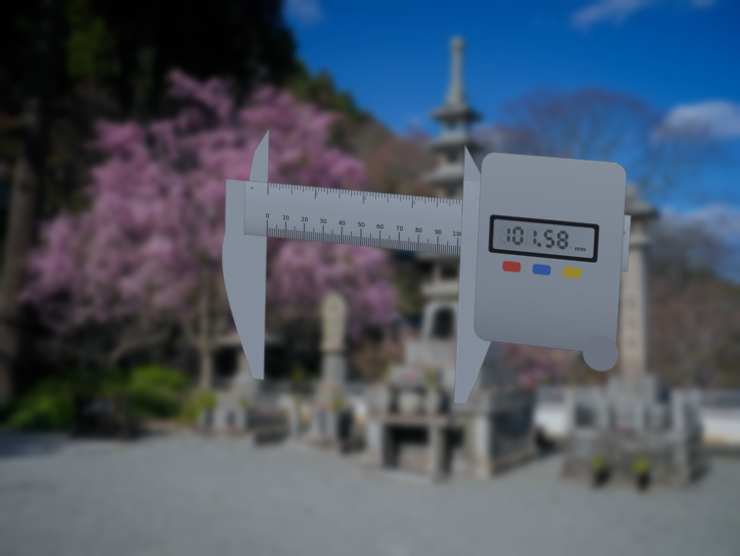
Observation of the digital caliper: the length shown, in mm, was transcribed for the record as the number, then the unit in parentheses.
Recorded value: 101.58 (mm)
